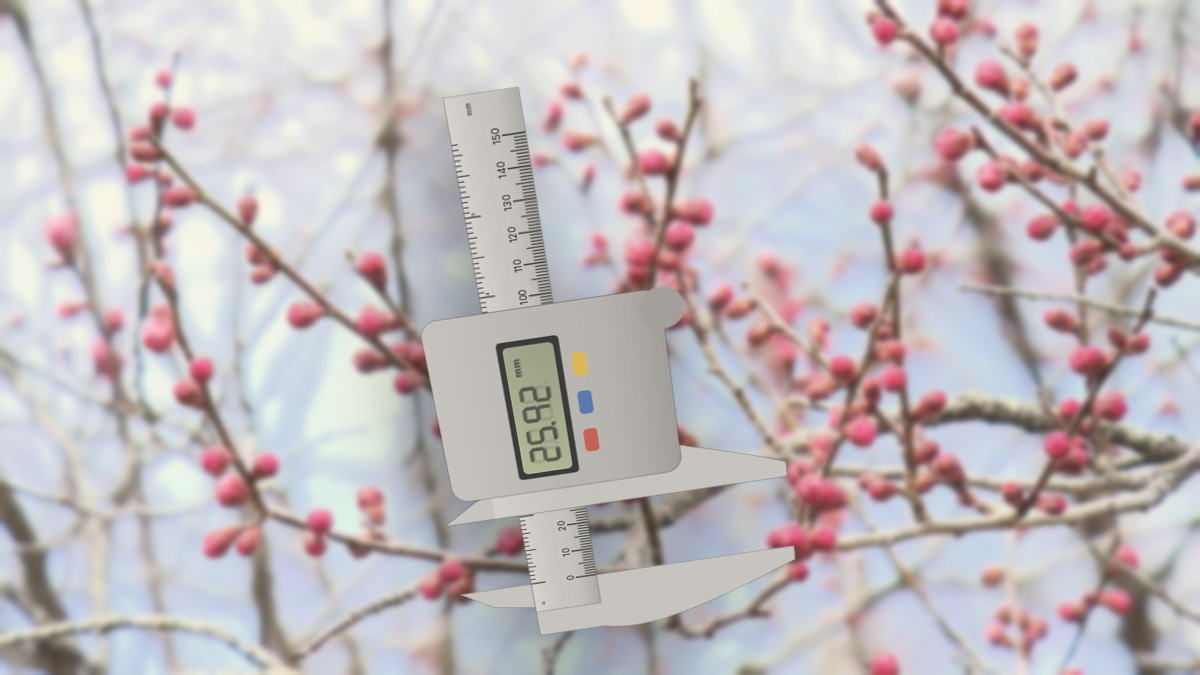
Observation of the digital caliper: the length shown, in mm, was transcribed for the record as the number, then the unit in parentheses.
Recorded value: 25.92 (mm)
